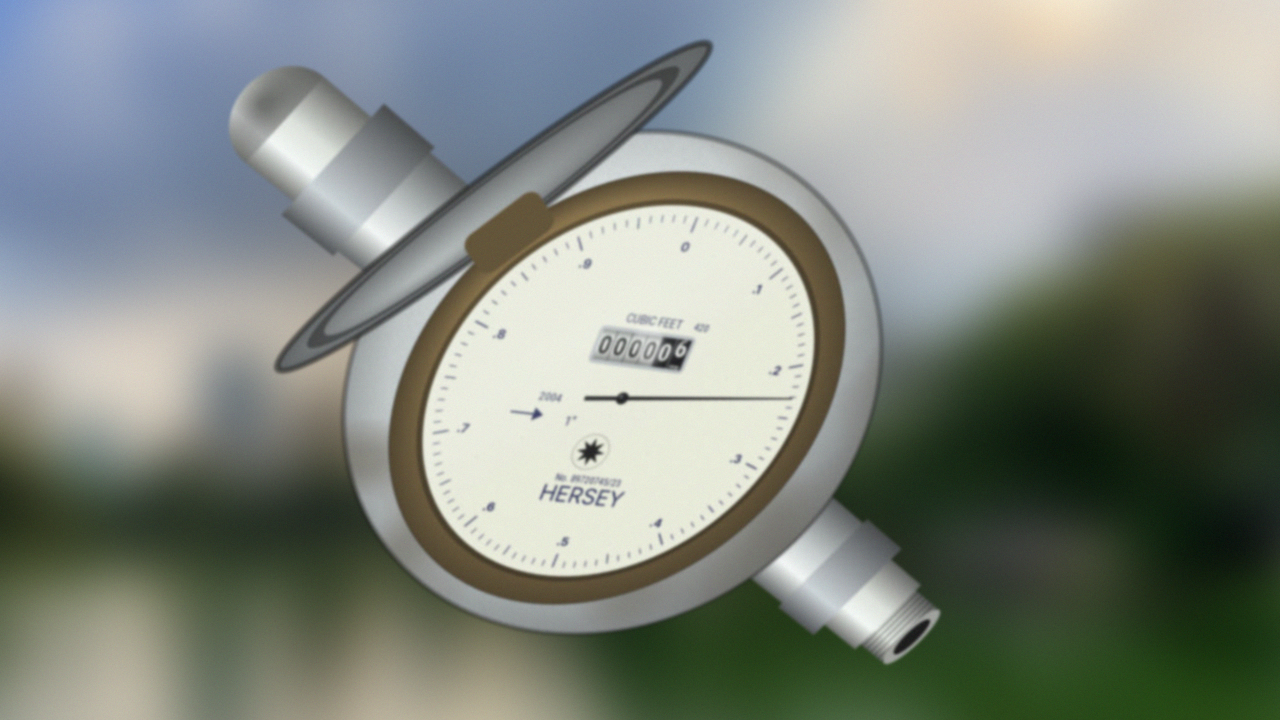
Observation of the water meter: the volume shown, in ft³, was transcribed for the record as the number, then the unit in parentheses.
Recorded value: 6.23 (ft³)
